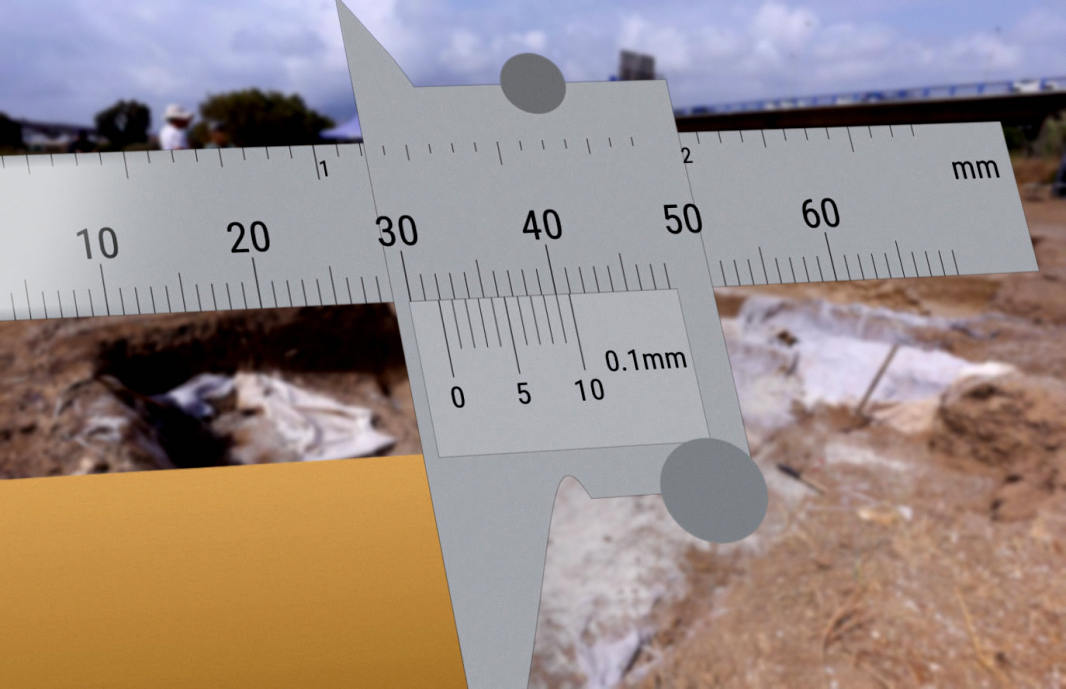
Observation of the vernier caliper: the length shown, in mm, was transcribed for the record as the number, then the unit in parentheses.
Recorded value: 31.9 (mm)
